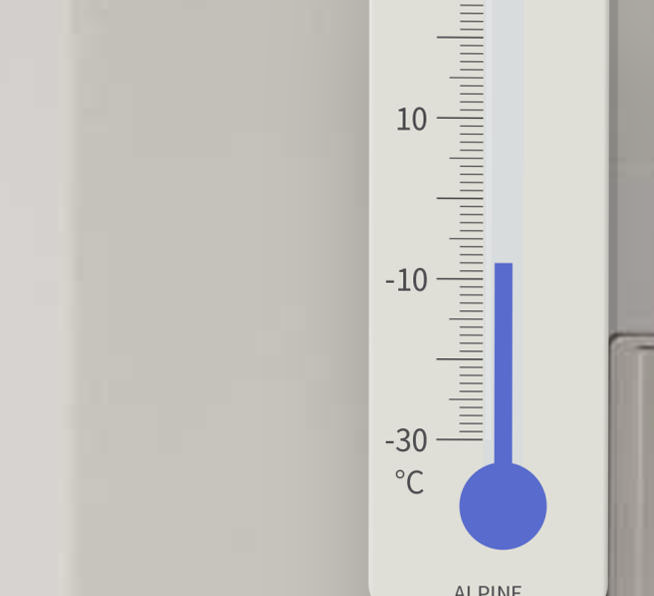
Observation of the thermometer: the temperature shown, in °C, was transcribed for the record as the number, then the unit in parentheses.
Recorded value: -8 (°C)
